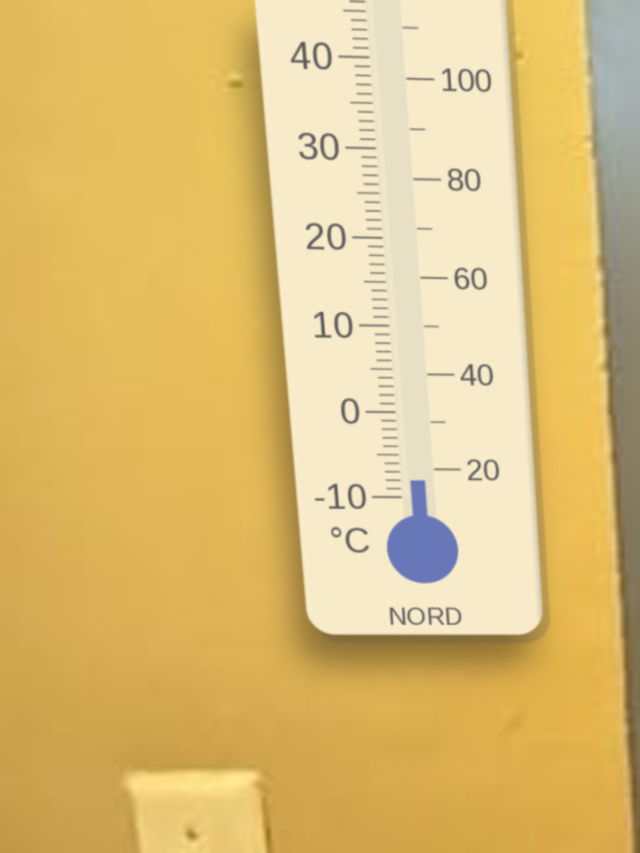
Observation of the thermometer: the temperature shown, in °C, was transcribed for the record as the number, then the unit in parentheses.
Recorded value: -8 (°C)
